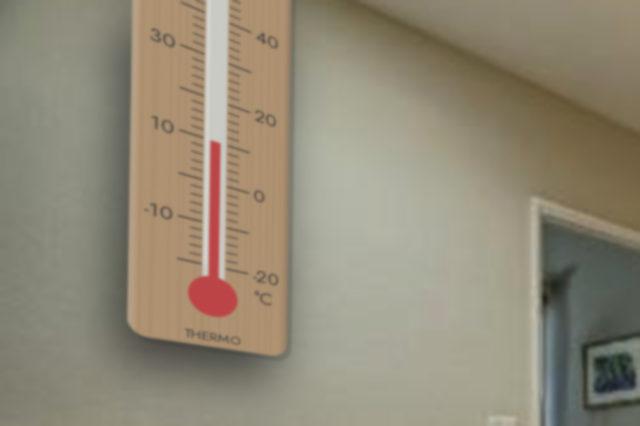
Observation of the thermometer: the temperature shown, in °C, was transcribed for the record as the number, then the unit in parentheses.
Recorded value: 10 (°C)
